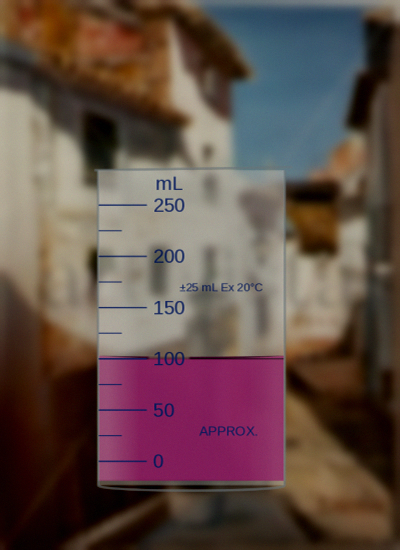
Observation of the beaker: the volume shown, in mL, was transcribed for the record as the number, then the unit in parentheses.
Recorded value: 100 (mL)
